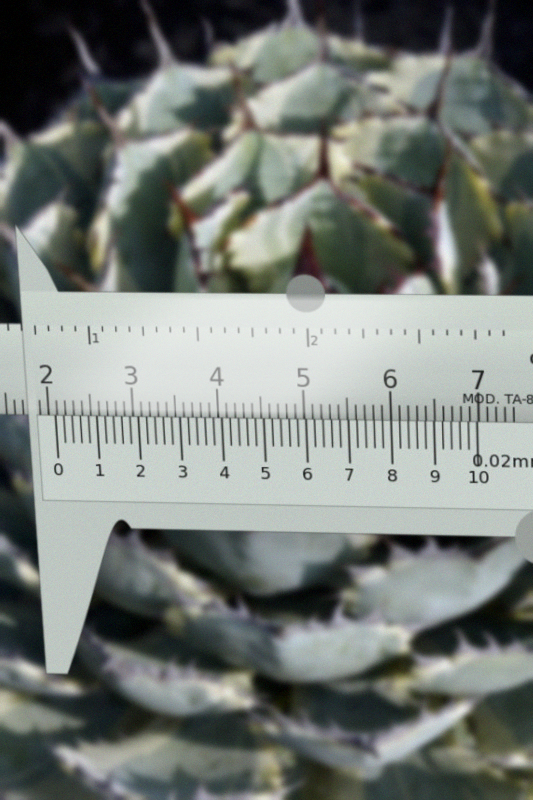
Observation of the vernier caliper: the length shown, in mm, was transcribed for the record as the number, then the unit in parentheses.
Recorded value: 20.8 (mm)
